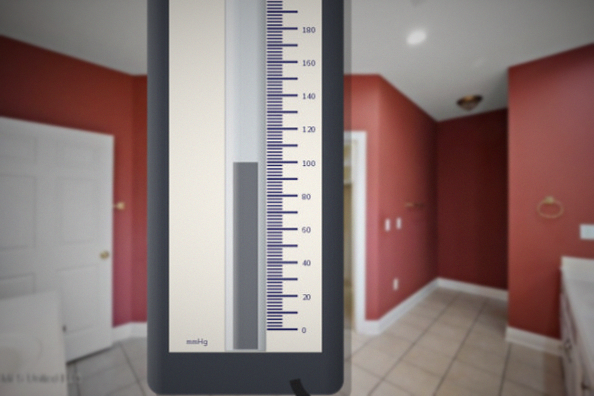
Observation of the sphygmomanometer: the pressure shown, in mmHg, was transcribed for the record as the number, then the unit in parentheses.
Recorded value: 100 (mmHg)
